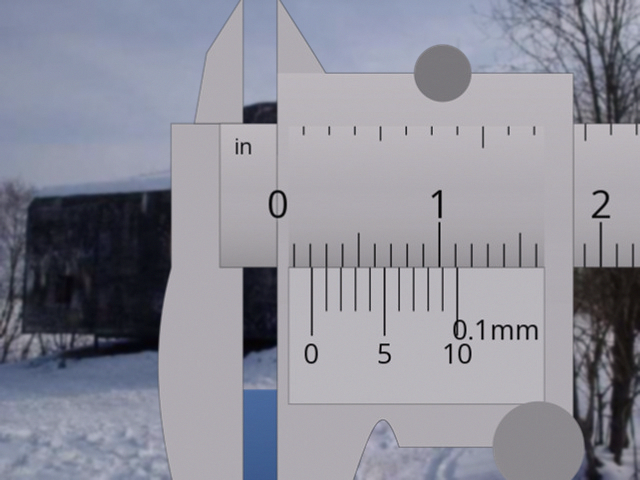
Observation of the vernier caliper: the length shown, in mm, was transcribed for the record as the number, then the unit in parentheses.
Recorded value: 2.1 (mm)
